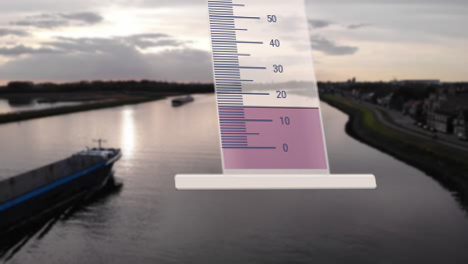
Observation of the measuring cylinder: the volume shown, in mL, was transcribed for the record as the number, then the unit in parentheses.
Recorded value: 15 (mL)
